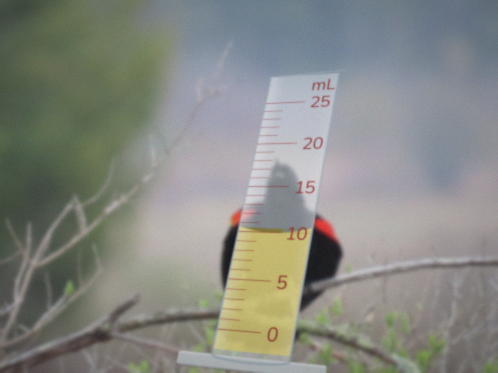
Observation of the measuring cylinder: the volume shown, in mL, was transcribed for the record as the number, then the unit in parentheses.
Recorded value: 10 (mL)
